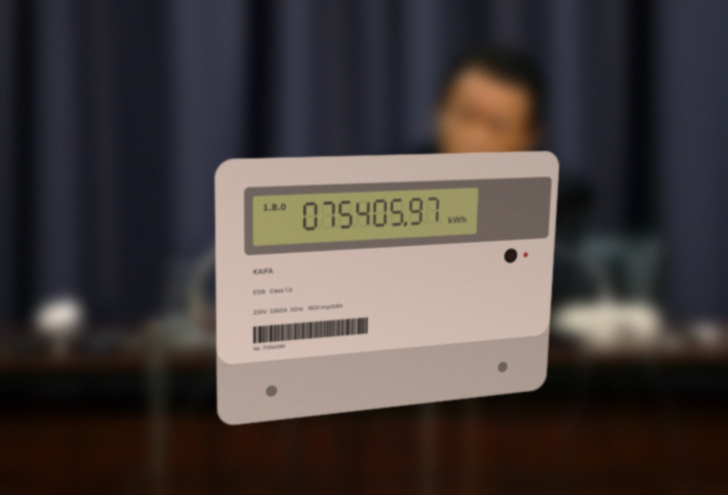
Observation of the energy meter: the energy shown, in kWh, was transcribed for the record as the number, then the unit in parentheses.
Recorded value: 75405.97 (kWh)
